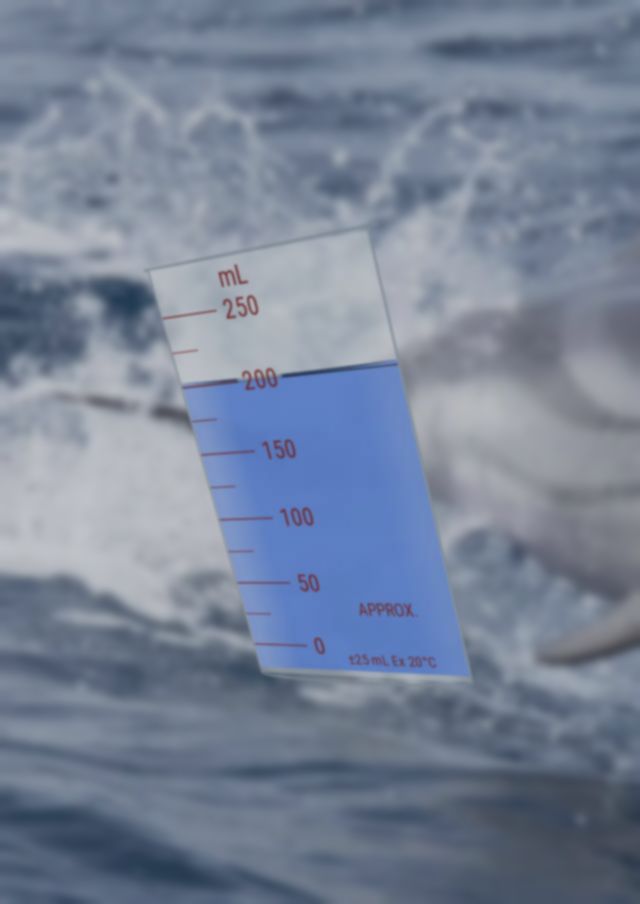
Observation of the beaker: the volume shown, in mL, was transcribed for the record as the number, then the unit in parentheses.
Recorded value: 200 (mL)
